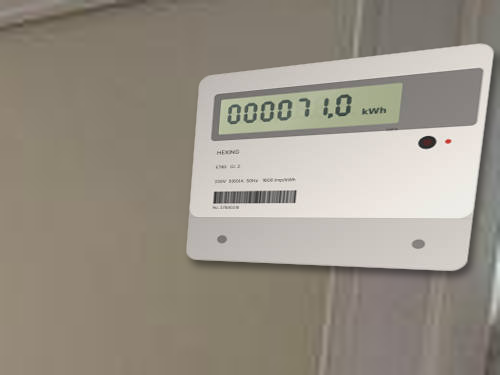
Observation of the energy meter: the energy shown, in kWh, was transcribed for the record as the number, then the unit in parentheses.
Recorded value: 71.0 (kWh)
